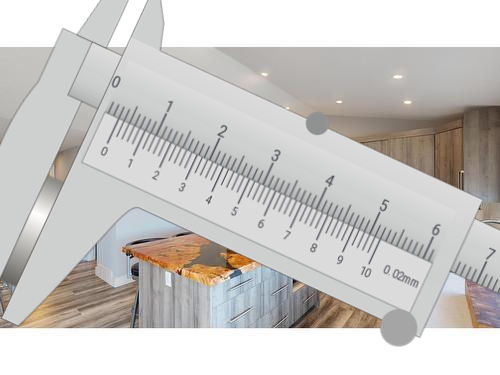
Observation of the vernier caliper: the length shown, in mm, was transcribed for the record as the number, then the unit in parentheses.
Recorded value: 3.0 (mm)
